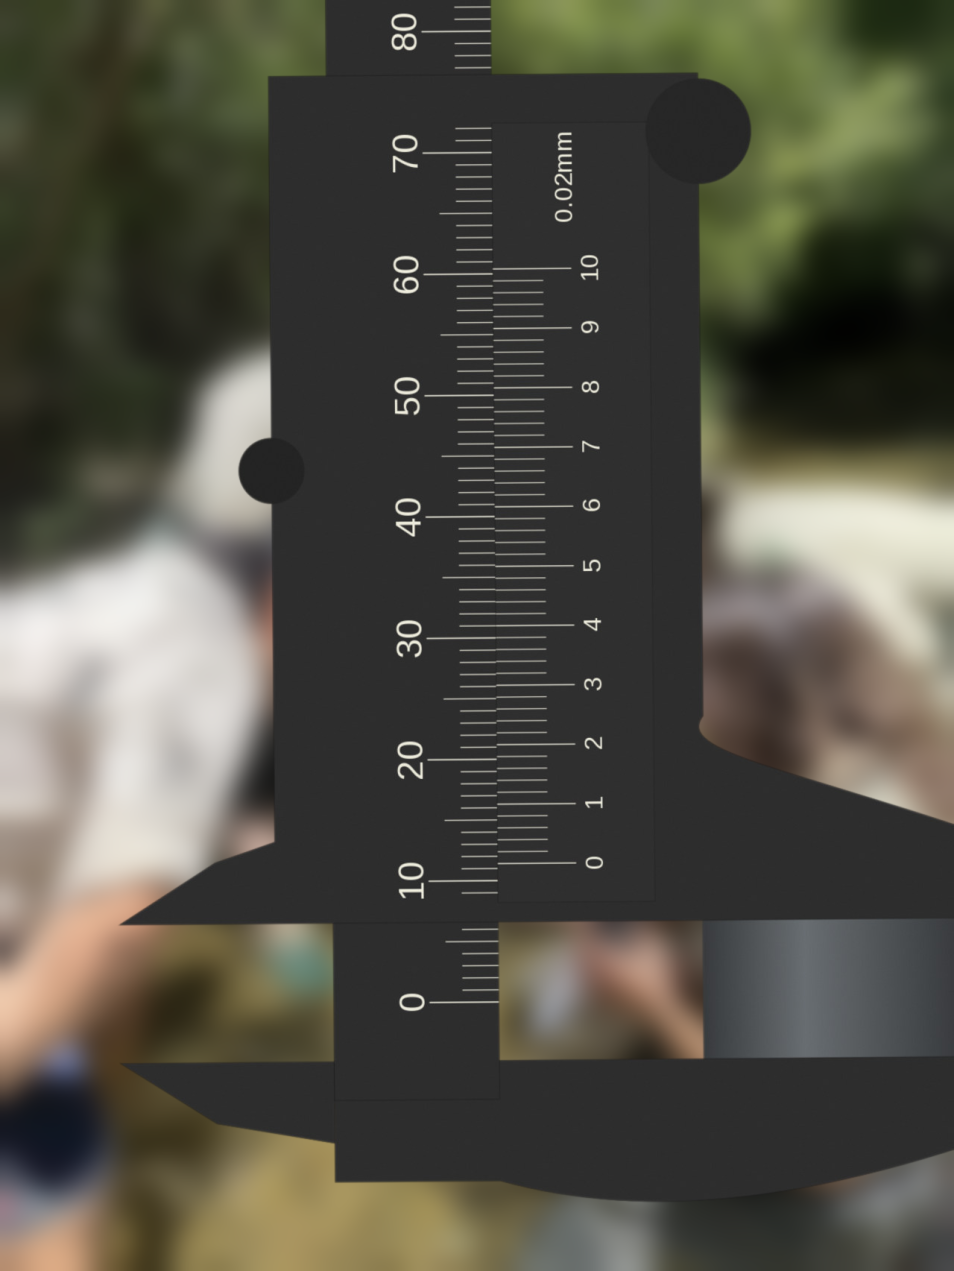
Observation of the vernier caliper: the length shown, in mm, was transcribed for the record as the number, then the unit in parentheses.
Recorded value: 11.4 (mm)
